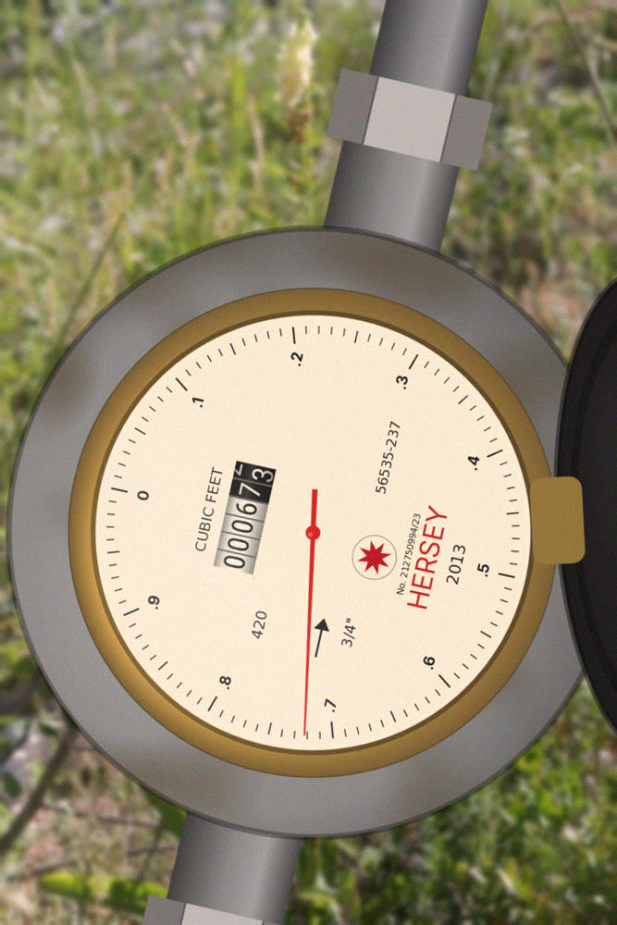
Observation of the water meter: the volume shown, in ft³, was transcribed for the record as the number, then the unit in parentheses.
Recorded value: 672.72 (ft³)
